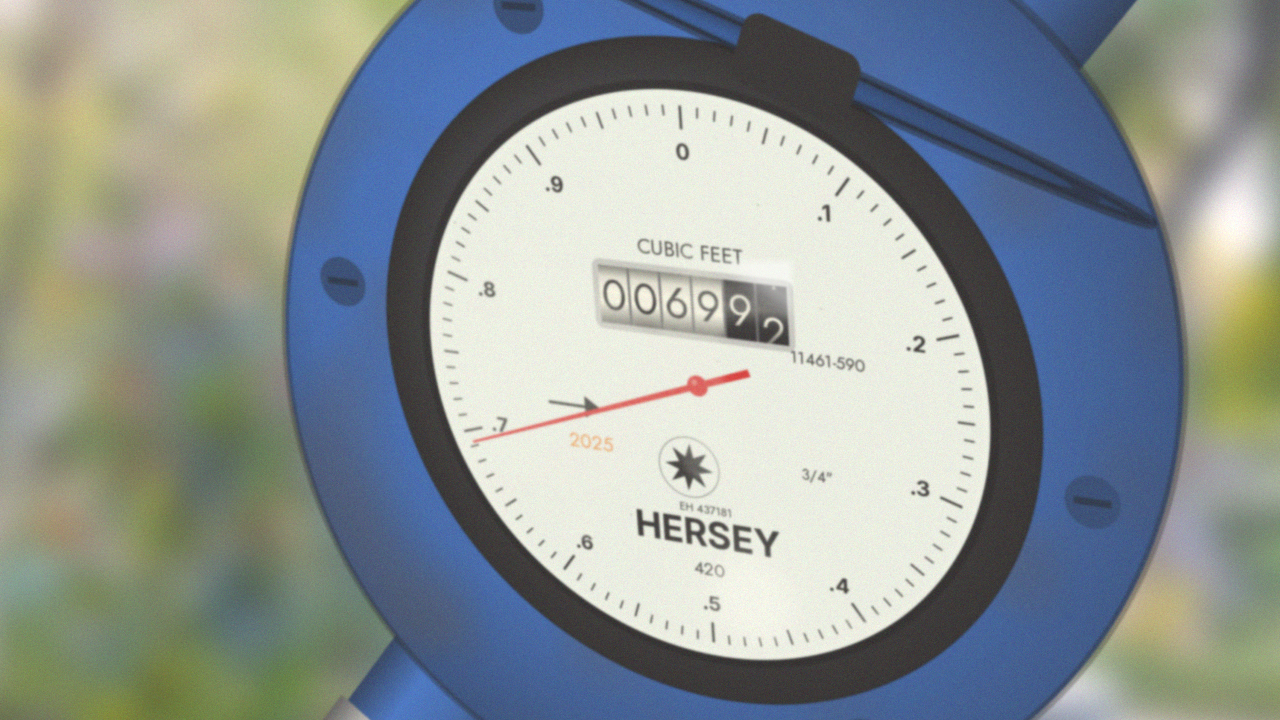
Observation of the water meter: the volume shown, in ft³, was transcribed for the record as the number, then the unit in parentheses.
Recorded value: 6991.69 (ft³)
